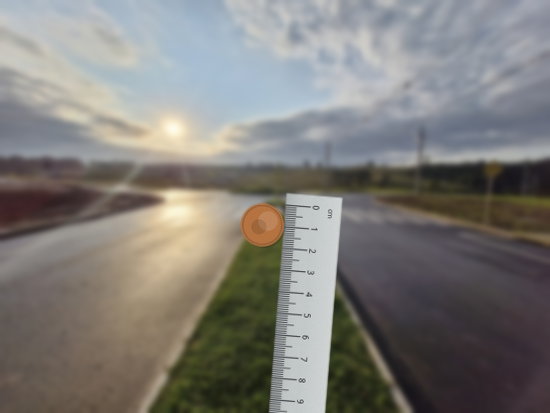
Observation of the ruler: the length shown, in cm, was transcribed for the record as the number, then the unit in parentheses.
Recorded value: 2 (cm)
